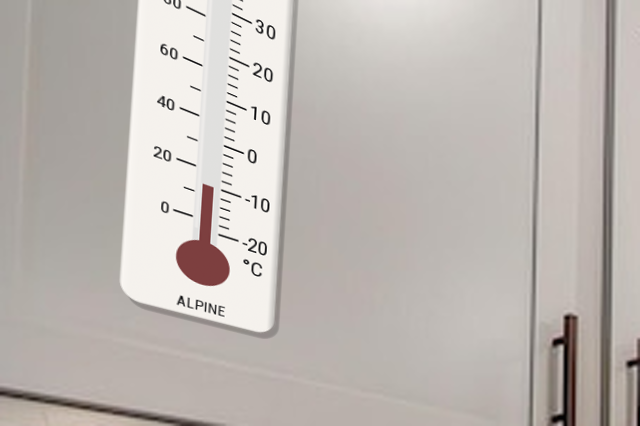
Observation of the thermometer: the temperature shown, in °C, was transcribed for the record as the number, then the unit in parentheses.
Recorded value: -10 (°C)
